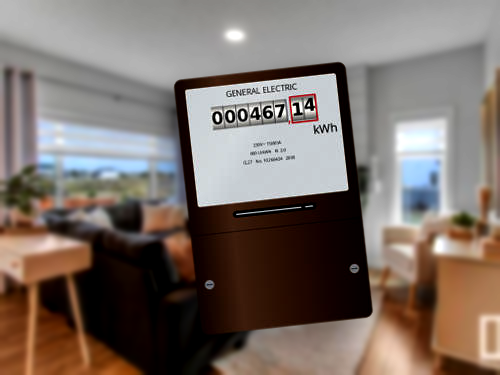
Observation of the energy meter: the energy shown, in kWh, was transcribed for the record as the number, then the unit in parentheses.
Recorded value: 467.14 (kWh)
